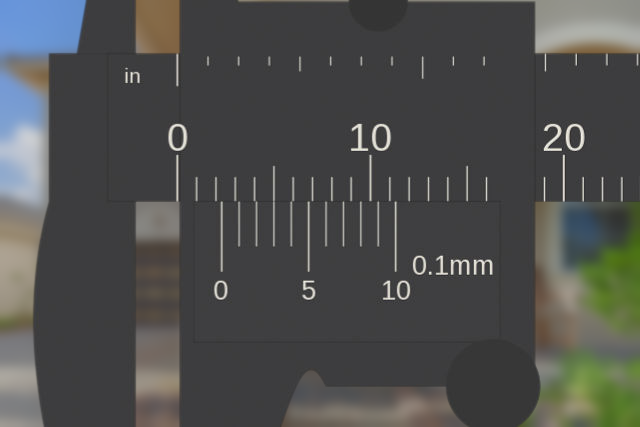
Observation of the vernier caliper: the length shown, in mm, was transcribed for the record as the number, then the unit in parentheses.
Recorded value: 2.3 (mm)
